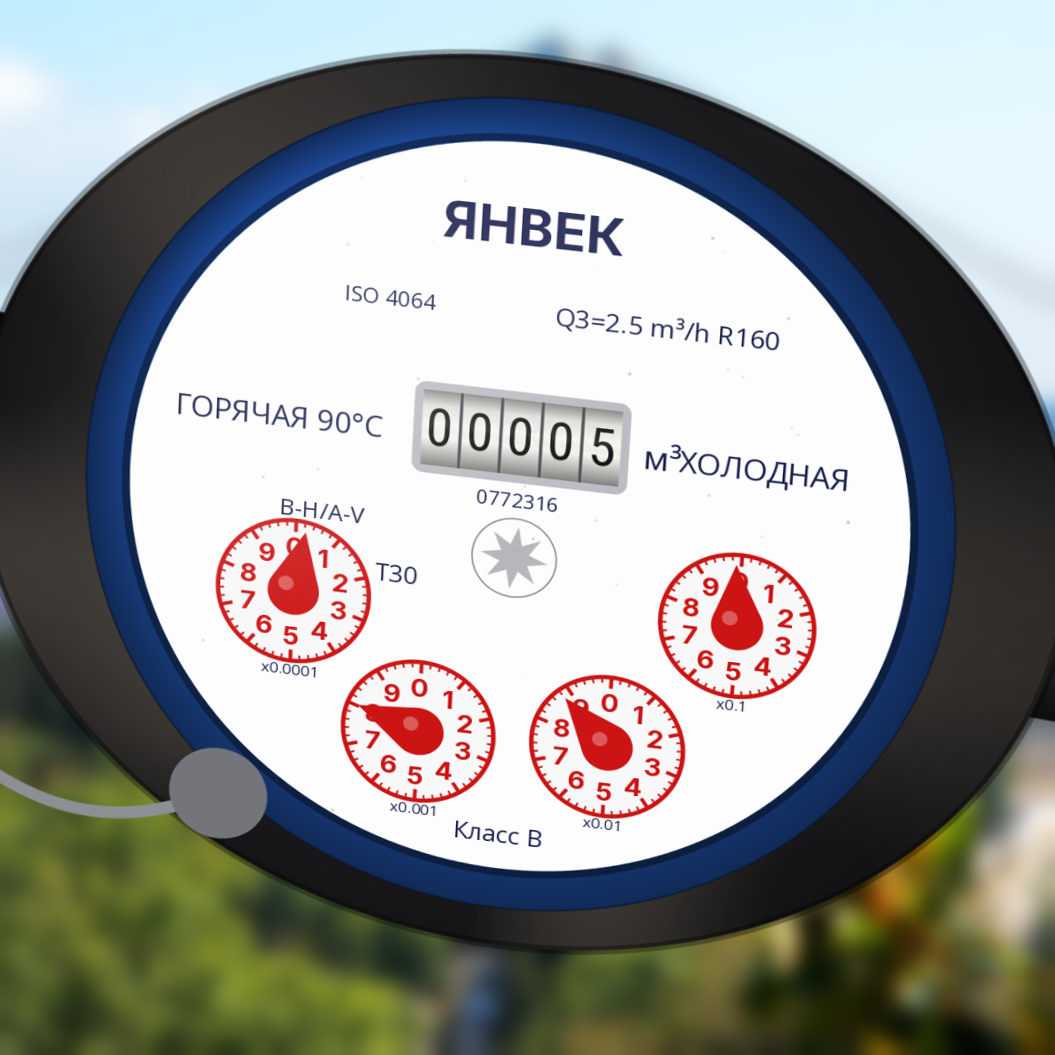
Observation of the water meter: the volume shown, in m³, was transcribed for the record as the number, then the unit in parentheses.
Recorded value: 4.9880 (m³)
